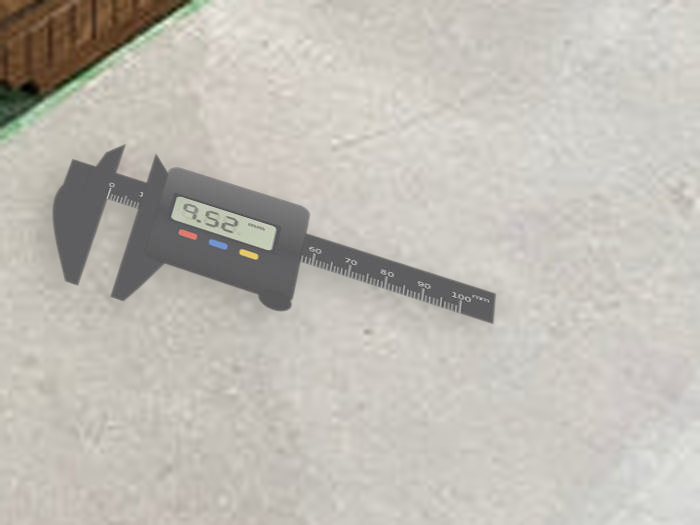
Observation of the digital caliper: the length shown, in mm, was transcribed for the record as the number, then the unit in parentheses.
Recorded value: 9.52 (mm)
